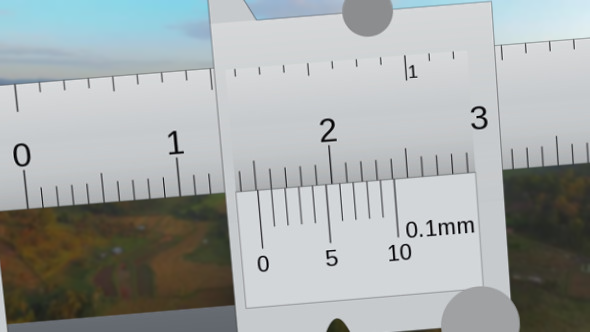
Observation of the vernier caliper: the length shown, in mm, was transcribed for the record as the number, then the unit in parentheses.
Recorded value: 15.1 (mm)
